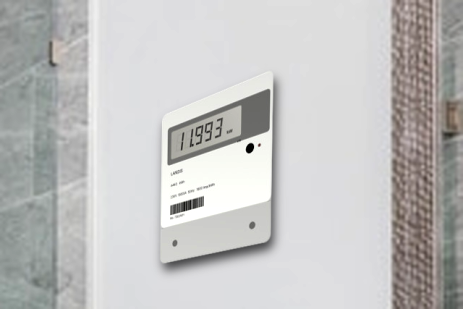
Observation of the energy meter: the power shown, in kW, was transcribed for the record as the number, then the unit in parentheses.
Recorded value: 11.993 (kW)
